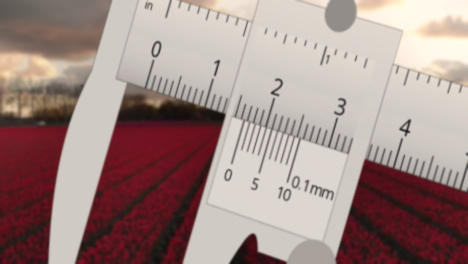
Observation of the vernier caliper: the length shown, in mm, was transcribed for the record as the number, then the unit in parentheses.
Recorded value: 16.5 (mm)
